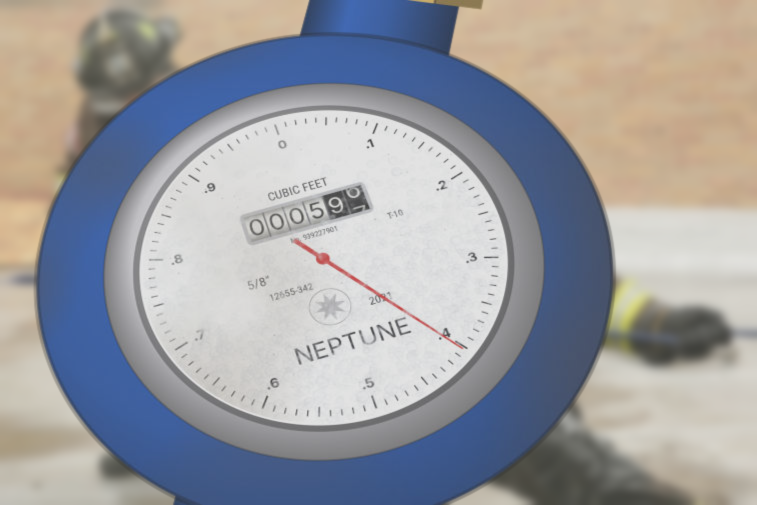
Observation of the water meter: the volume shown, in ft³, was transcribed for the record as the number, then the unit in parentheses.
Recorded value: 596.40 (ft³)
